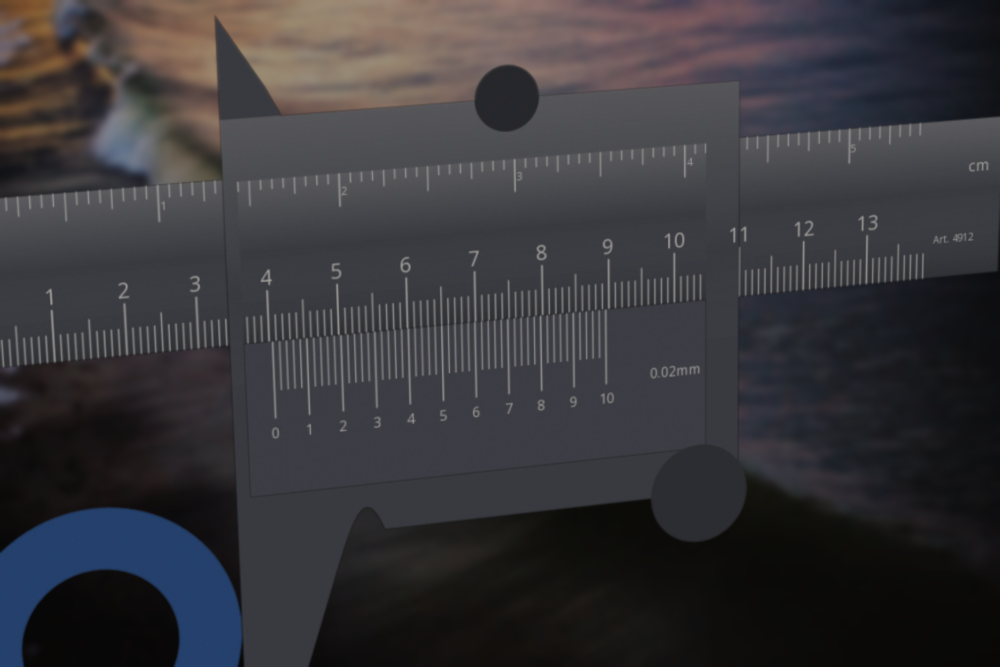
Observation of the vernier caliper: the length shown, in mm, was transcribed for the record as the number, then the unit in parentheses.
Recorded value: 40.5 (mm)
